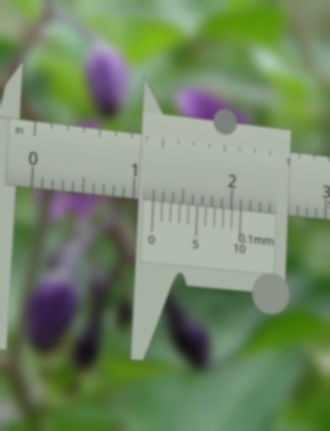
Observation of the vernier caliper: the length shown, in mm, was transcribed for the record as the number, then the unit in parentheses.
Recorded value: 12.0 (mm)
